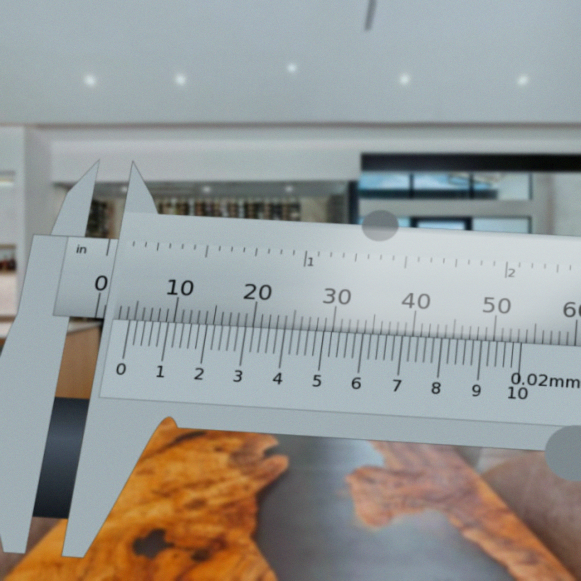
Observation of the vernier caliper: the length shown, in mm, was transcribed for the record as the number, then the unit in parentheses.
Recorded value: 4.4 (mm)
